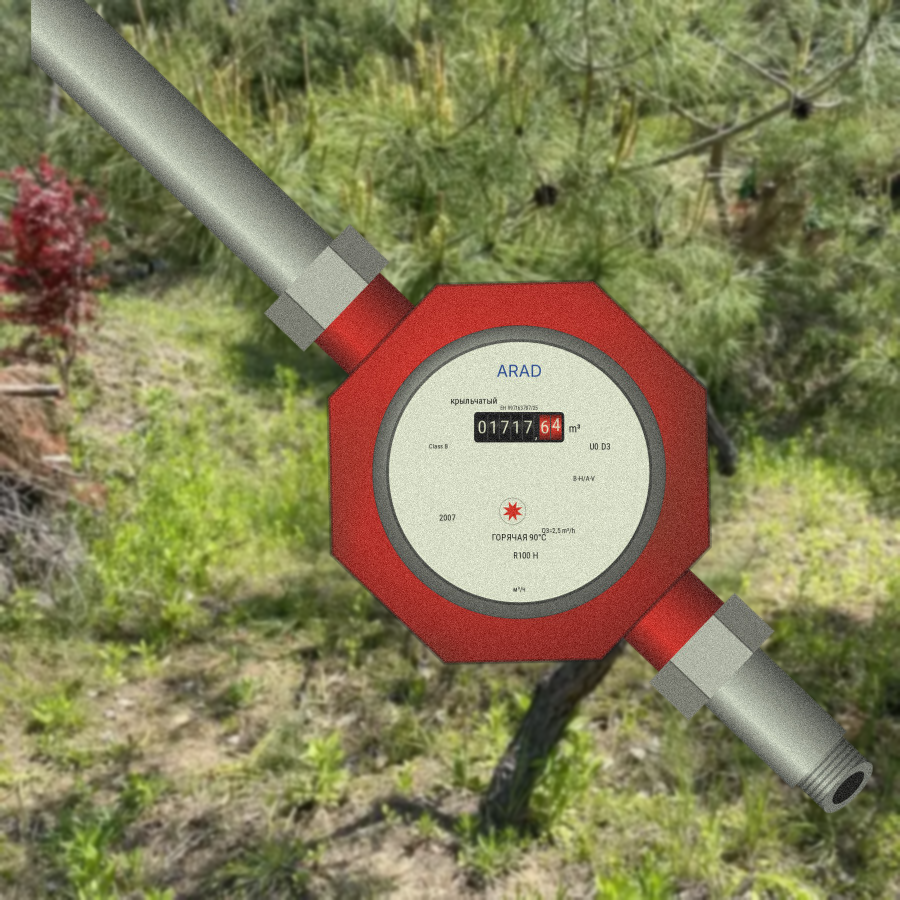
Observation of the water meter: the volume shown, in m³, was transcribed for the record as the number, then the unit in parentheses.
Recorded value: 1717.64 (m³)
